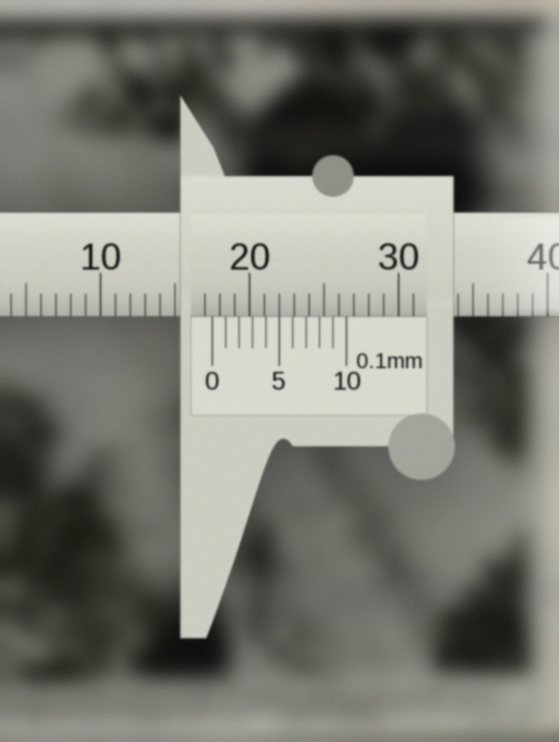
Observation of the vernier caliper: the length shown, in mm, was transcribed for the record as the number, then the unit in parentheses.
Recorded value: 17.5 (mm)
